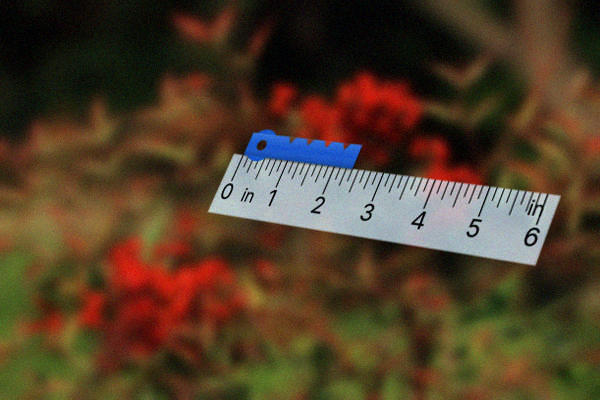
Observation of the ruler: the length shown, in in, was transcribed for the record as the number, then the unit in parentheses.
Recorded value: 2.375 (in)
